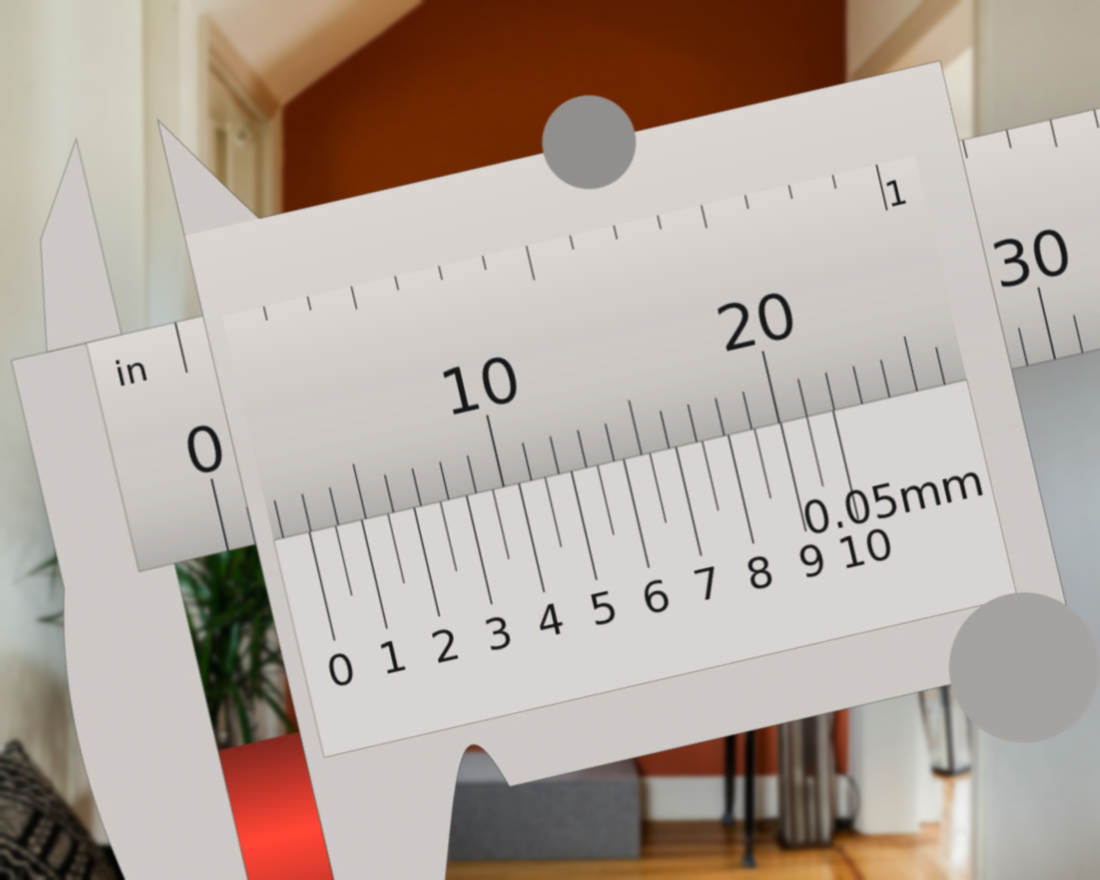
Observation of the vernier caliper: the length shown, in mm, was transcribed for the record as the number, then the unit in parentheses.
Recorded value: 2.95 (mm)
